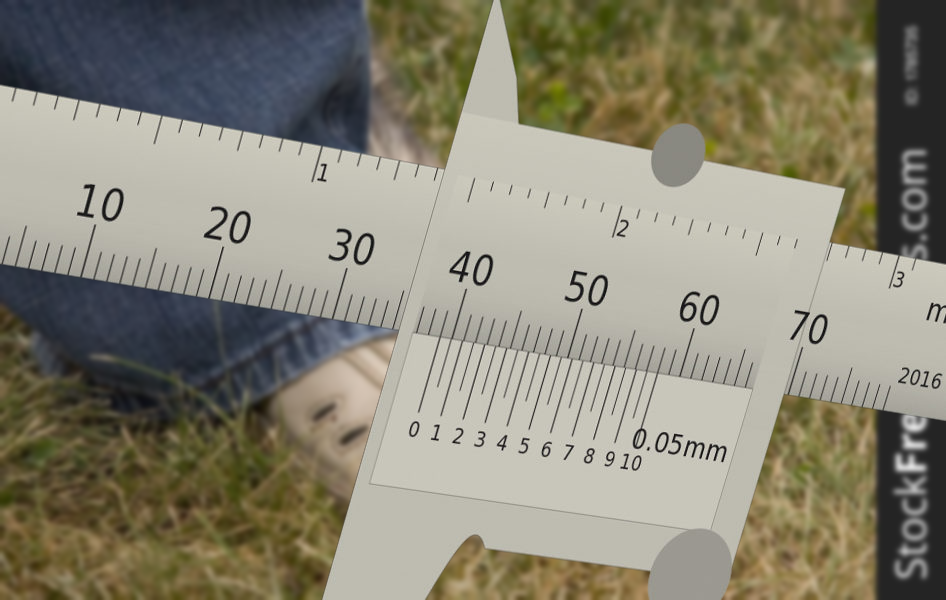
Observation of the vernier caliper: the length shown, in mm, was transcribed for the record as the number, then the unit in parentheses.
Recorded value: 39.0 (mm)
